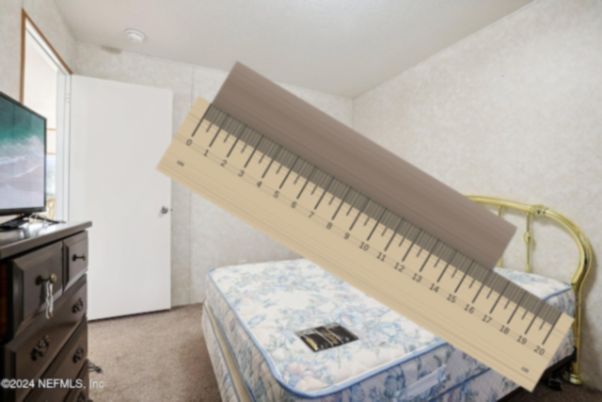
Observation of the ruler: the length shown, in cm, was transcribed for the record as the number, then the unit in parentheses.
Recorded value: 16 (cm)
